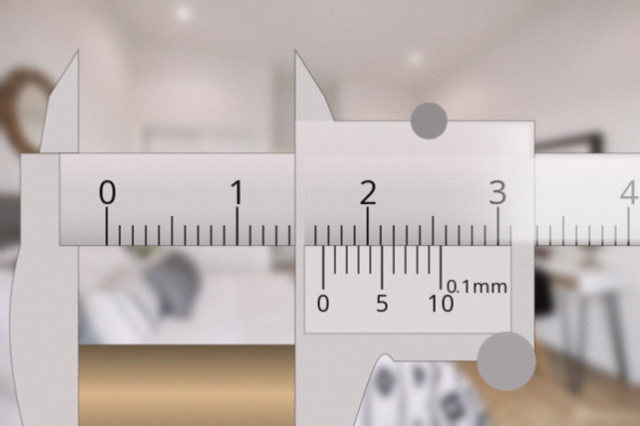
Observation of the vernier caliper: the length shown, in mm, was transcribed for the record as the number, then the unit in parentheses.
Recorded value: 16.6 (mm)
